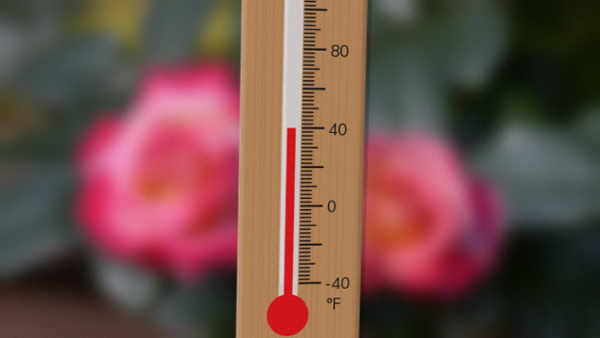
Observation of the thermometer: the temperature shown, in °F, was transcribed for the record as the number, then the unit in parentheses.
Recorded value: 40 (°F)
